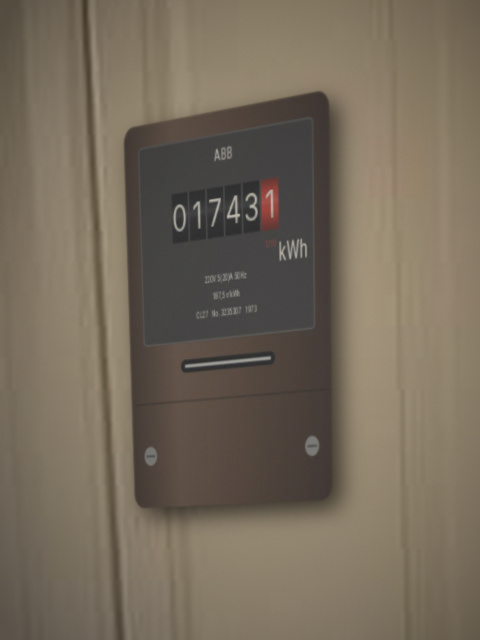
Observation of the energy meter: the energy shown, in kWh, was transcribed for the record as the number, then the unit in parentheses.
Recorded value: 1743.1 (kWh)
